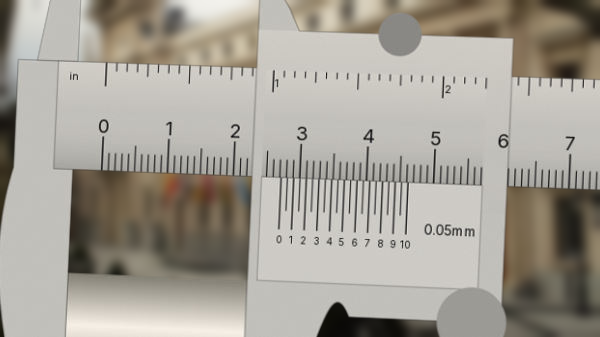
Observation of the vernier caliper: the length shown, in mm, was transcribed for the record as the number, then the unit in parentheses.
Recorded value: 27.2 (mm)
